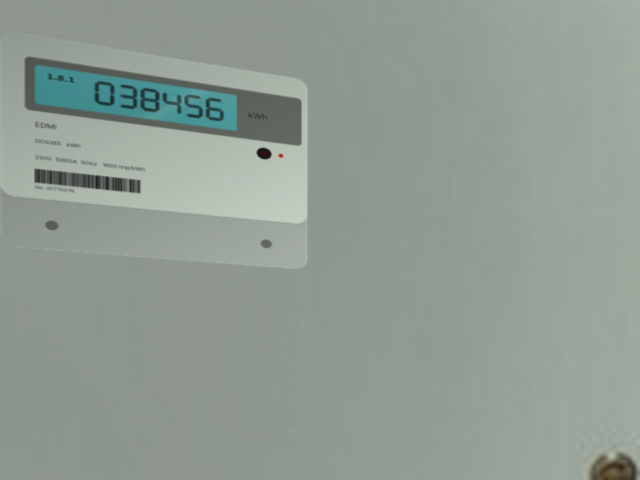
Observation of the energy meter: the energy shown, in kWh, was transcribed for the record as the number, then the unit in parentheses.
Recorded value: 38456 (kWh)
